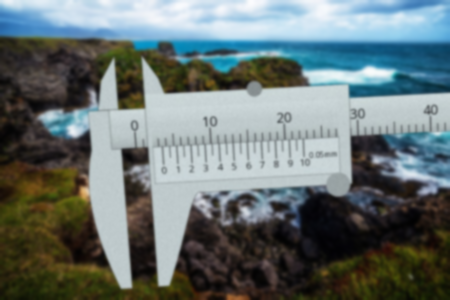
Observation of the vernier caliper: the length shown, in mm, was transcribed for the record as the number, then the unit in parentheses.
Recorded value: 3.5 (mm)
